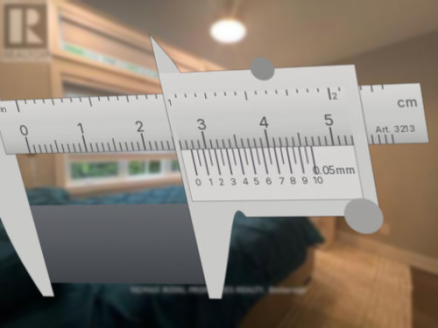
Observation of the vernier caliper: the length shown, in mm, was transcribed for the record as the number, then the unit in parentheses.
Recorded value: 27.6 (mm)
